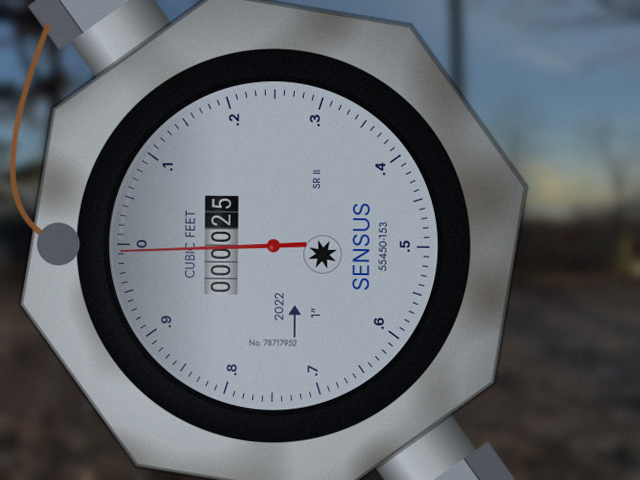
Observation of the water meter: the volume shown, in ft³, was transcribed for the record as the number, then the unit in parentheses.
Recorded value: 24.99 (ft³)
